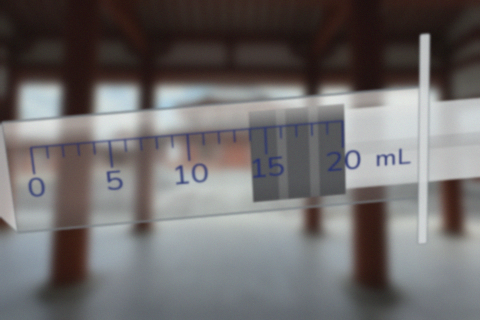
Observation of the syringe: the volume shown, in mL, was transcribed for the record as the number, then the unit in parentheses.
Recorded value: 14 (mL)
